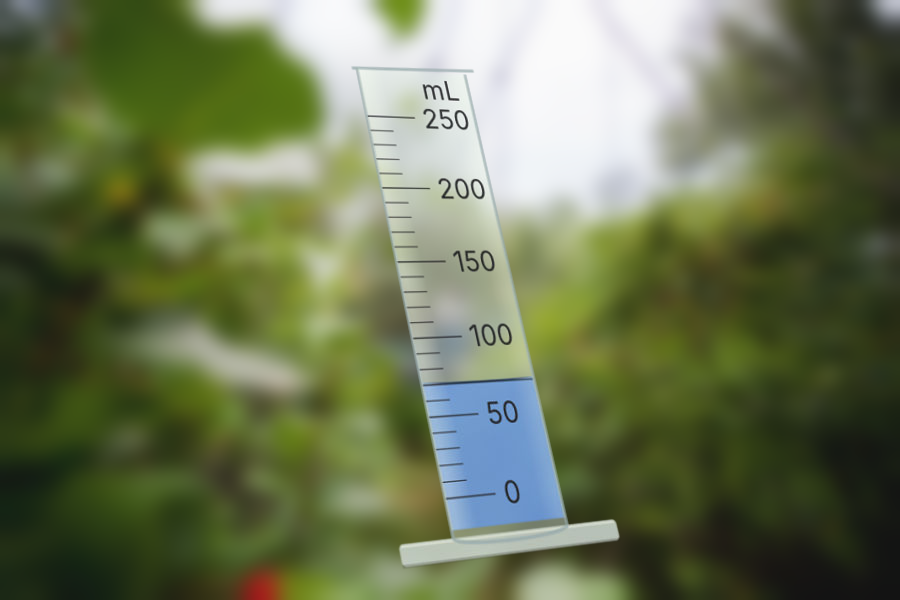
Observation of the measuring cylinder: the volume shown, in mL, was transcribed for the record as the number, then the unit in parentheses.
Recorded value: 70 (mL)
